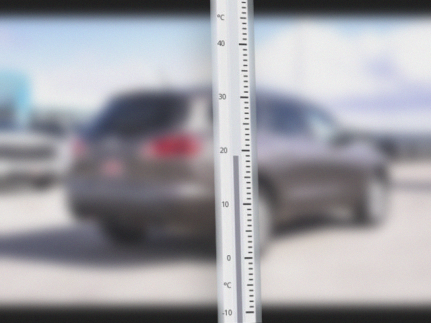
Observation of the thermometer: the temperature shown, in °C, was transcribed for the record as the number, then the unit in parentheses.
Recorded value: 19 (°C)
